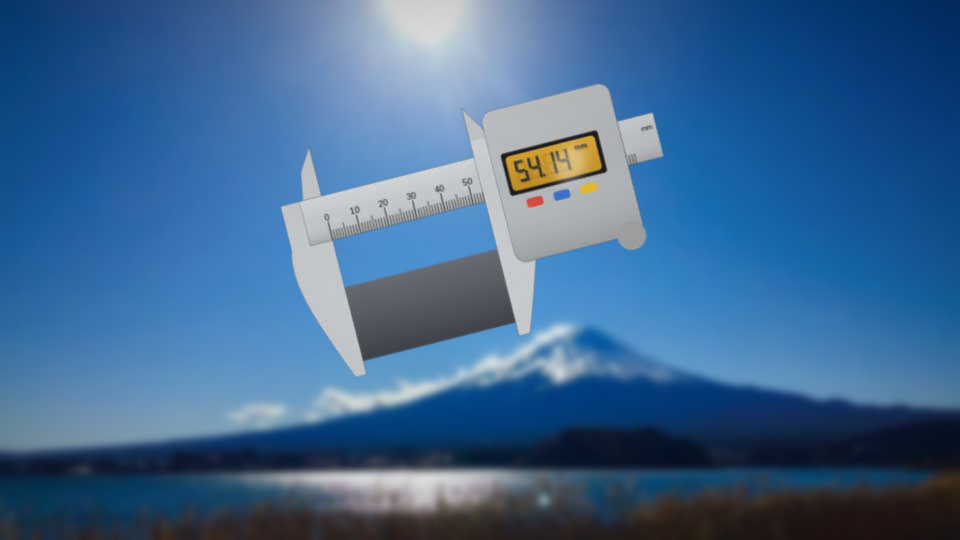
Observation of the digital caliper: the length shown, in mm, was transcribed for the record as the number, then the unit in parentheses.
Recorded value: 54.14 (mm)
